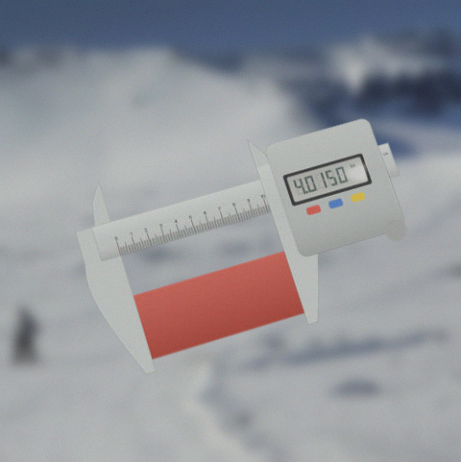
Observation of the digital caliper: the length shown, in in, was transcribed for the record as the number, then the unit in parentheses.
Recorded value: 4.0150 (in)
